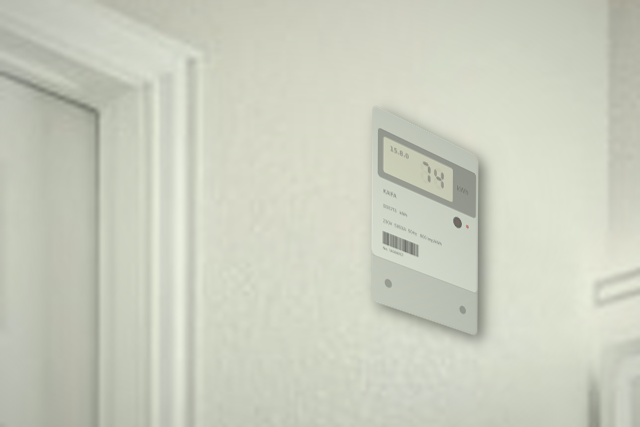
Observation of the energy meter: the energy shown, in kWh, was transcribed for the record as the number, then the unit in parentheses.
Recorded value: 74 (kWh)
